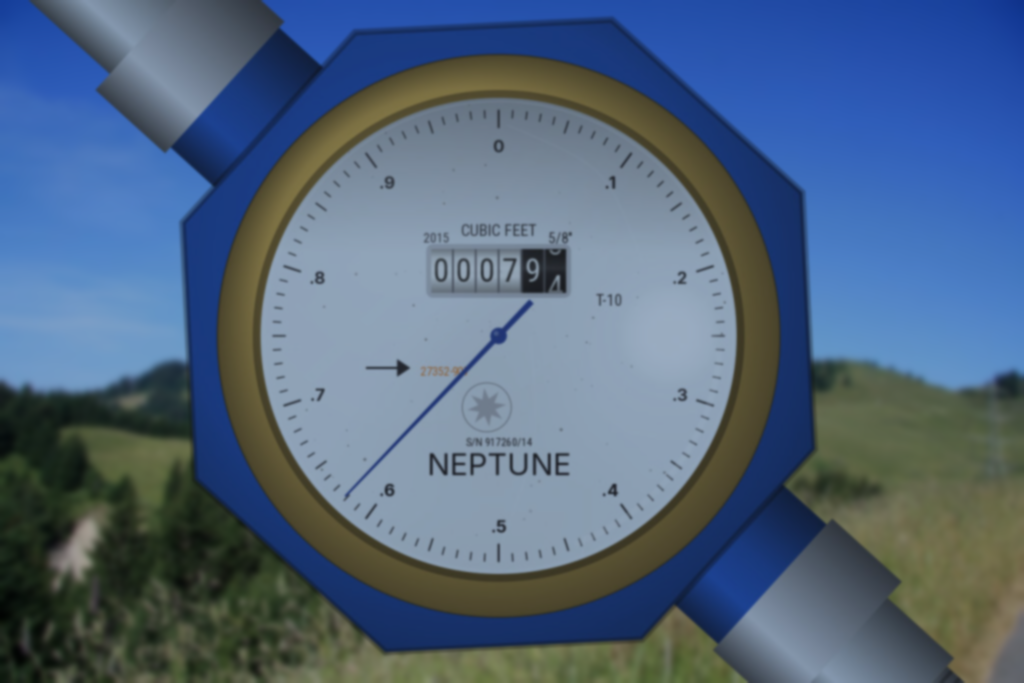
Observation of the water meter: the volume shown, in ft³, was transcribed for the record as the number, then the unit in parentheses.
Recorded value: 793.62 (ft³)
